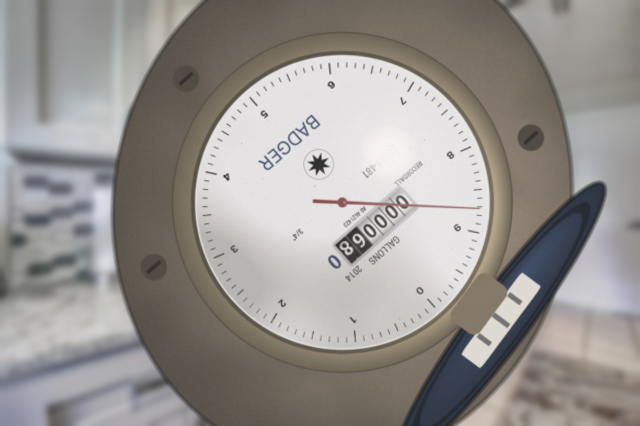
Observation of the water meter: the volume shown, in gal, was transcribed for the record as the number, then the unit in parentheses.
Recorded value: 678.7 (gal)
